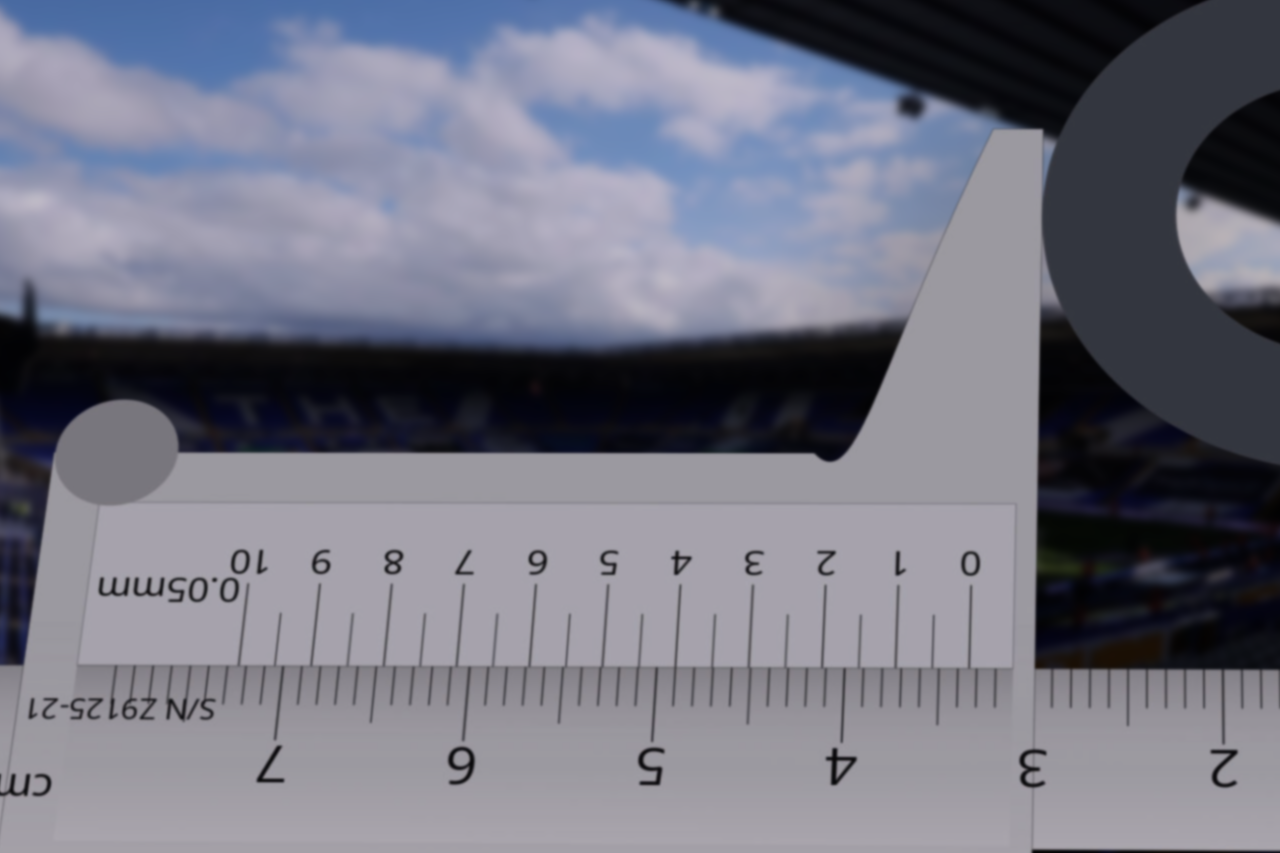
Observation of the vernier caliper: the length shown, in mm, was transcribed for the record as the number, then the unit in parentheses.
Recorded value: 33.4 (mm)
